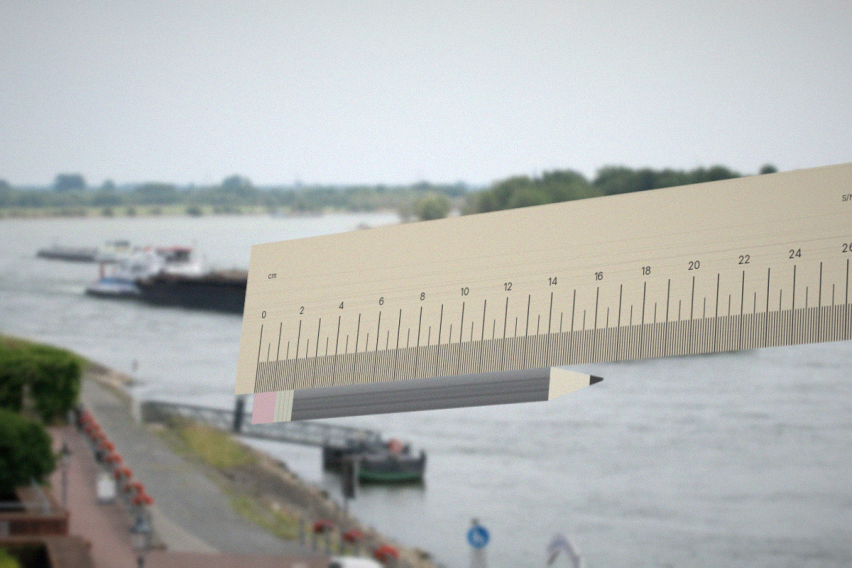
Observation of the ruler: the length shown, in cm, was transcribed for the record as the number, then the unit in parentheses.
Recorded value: 16.5 (cm)
